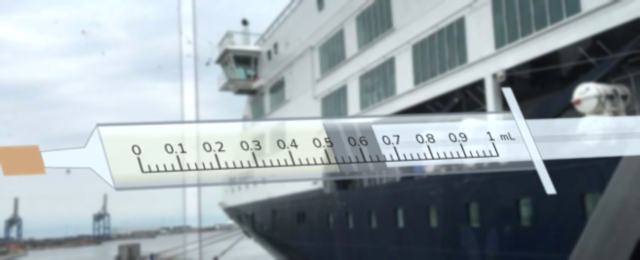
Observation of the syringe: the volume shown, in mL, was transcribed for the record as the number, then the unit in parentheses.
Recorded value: 0.52 (mL)
